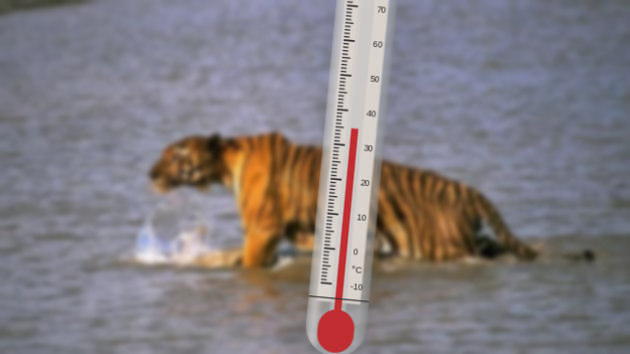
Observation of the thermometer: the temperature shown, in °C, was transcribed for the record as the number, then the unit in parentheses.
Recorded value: 35 (°C)
